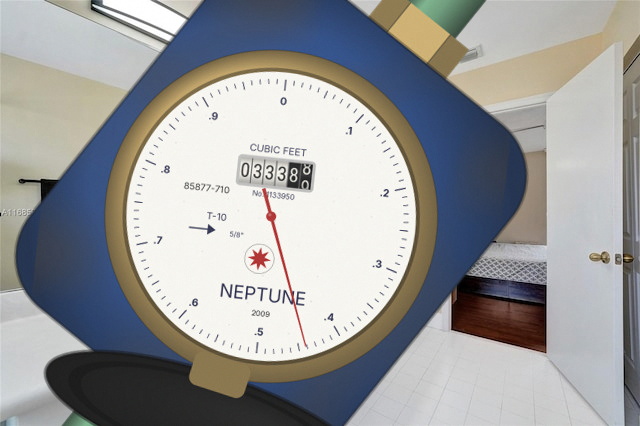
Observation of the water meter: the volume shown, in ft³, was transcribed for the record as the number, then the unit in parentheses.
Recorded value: 33388.44 (ft³)
